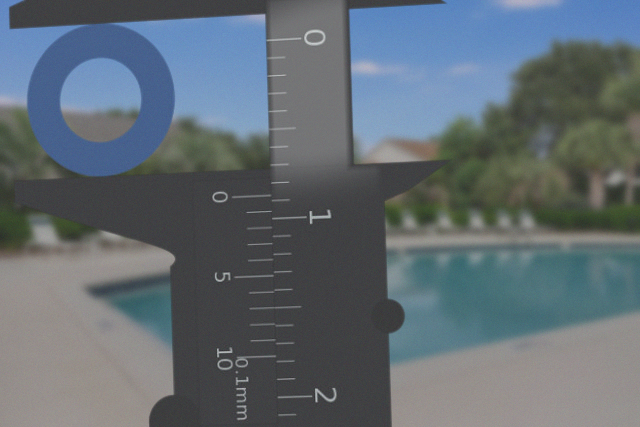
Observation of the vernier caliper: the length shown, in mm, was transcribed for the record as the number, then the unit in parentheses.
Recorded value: 8.7 (mm)
